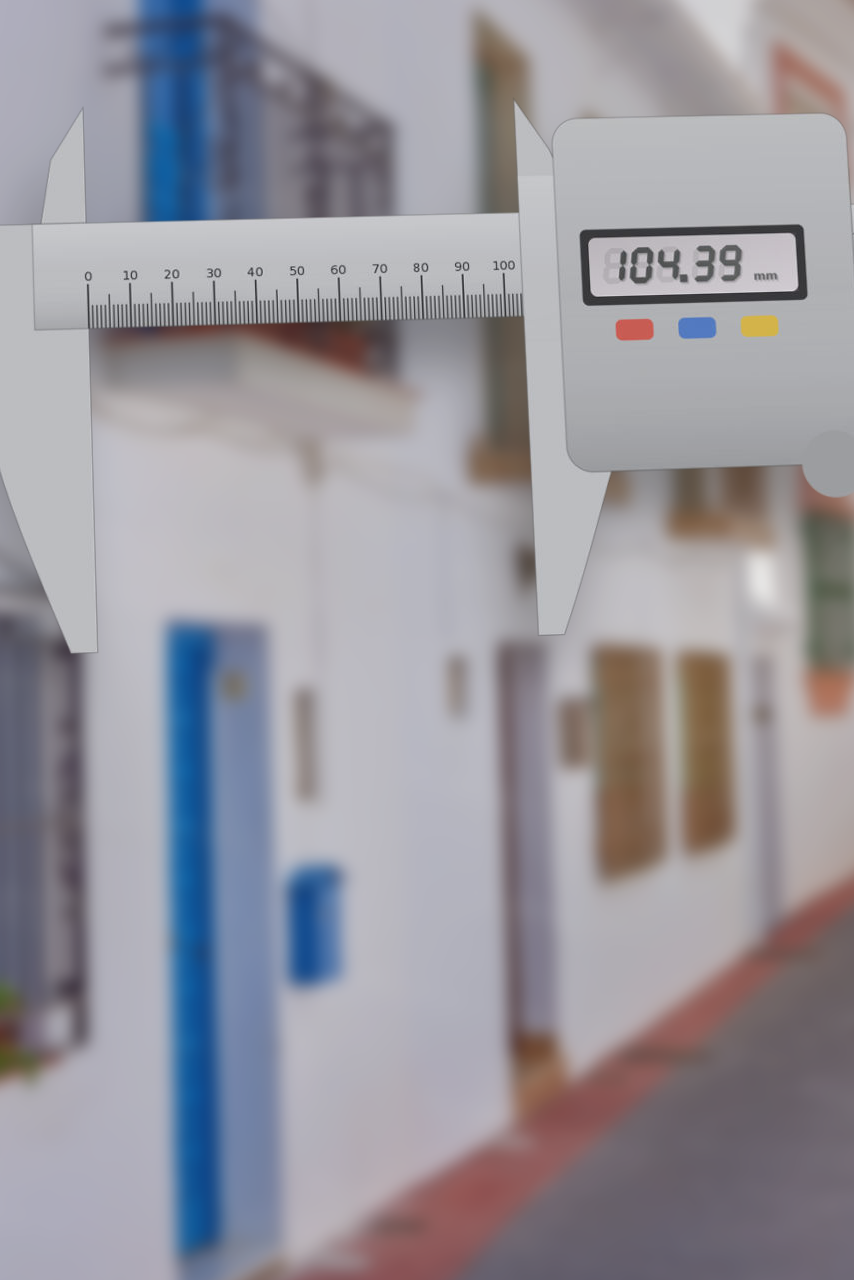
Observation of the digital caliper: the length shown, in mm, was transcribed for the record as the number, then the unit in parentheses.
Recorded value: 104.39 (mm)
